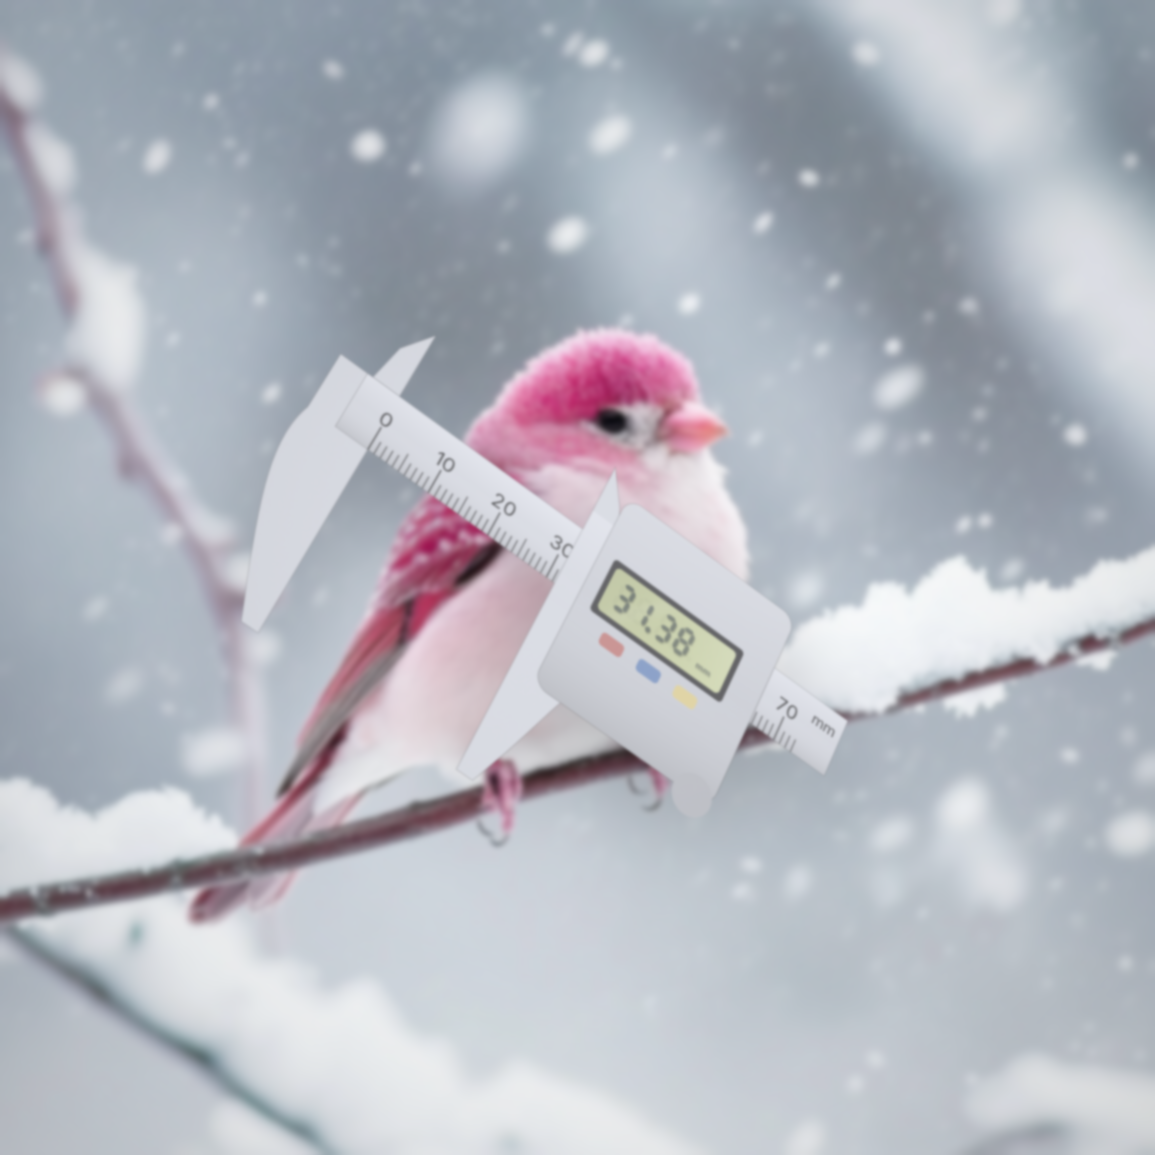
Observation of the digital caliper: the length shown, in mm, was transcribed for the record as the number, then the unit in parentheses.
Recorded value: 31.38 (mm)
